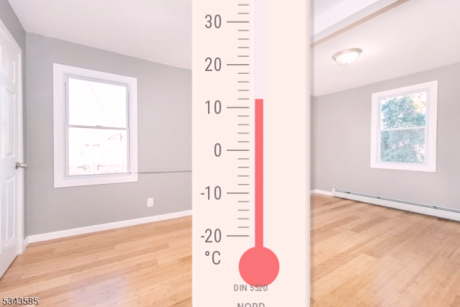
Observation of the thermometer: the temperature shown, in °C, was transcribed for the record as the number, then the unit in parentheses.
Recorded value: 12 (°C)
